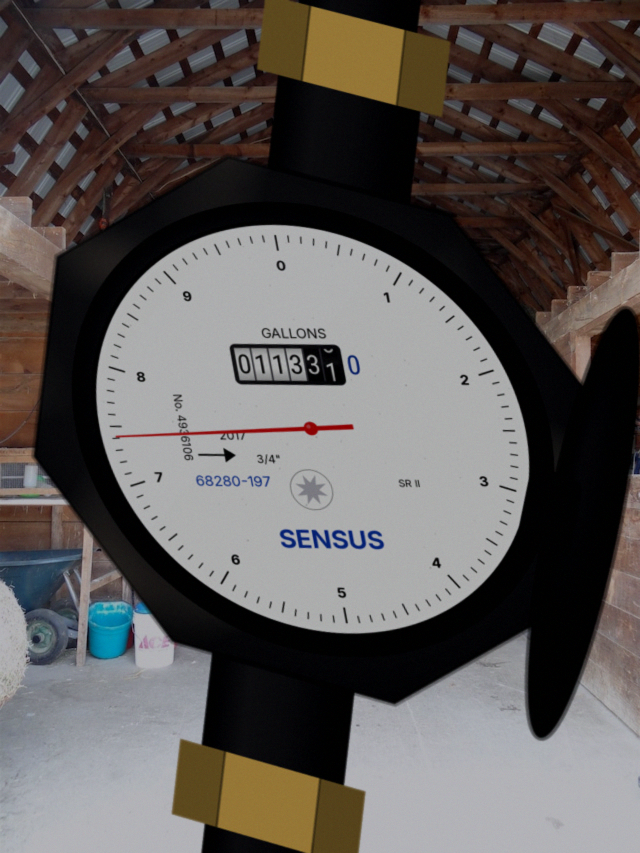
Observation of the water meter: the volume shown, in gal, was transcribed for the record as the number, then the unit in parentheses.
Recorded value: 113307.4 (gal)
